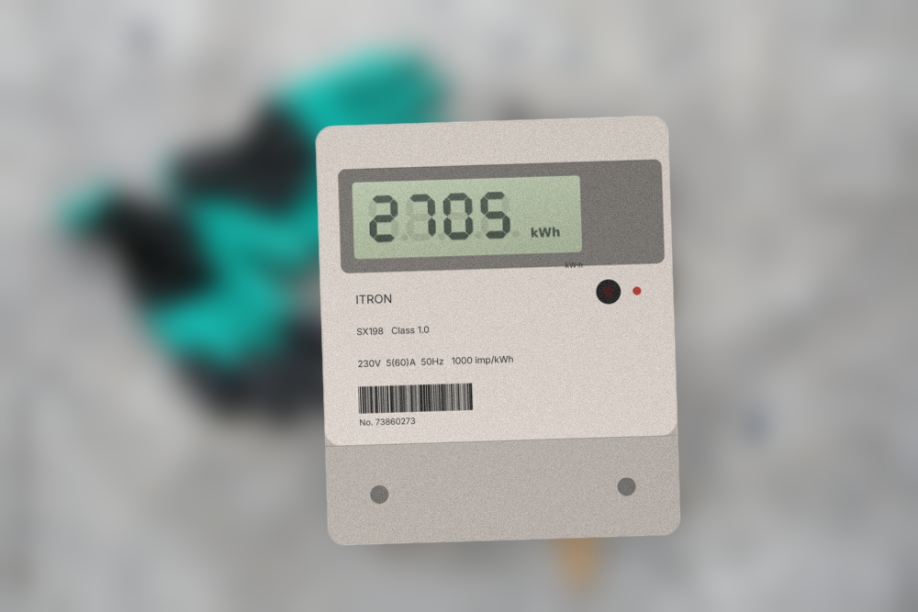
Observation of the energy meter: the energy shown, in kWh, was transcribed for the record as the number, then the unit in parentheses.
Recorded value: 2705 (kWh)
